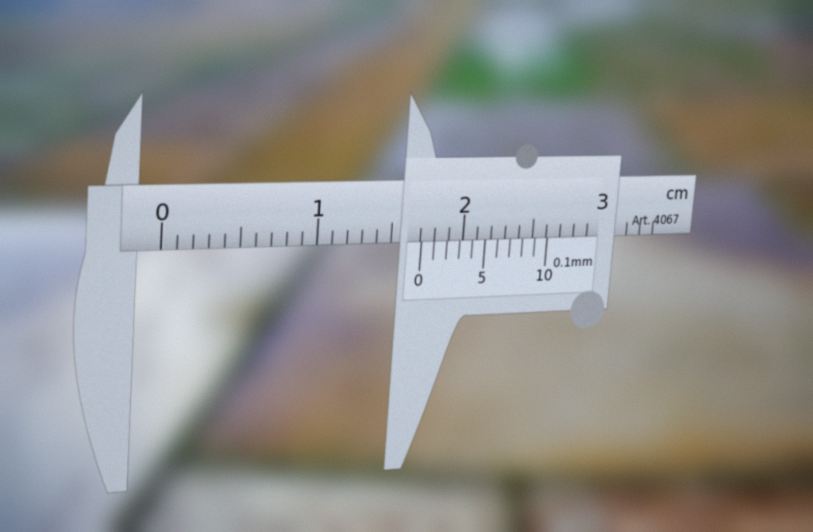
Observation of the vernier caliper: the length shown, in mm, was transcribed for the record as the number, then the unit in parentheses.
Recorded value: 17.1 (mm)
